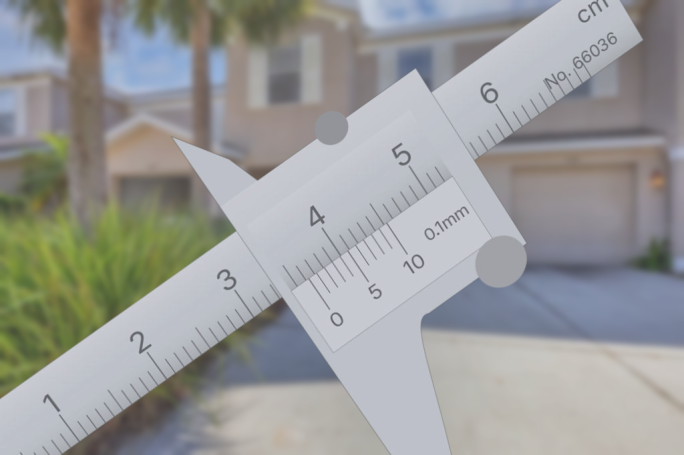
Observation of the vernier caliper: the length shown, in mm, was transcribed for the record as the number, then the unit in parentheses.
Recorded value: 36.3 (mm)
